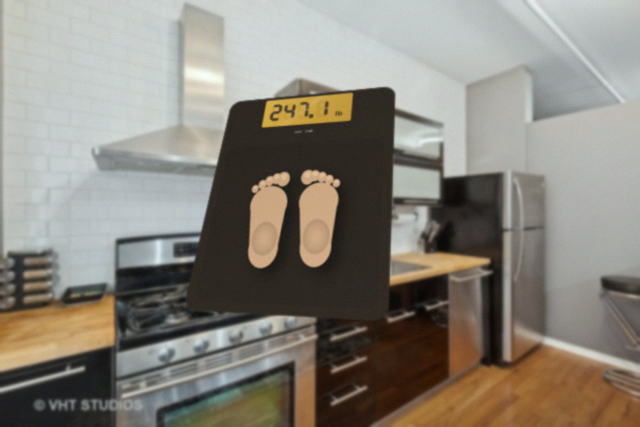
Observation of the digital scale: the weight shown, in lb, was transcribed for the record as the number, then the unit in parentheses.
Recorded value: 247.1 (lb)
